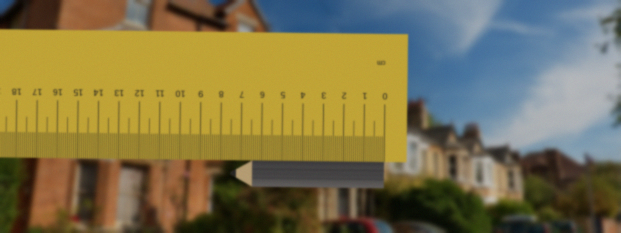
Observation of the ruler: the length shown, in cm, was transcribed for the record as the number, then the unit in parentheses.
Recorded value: 7.5 (cm)
